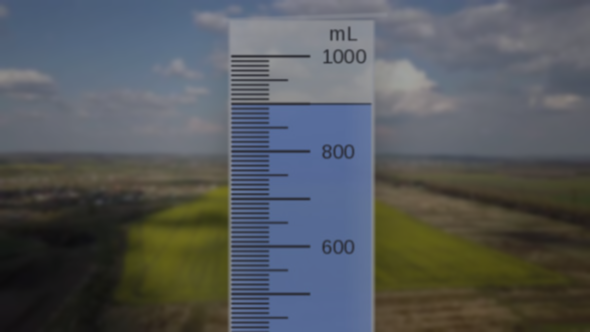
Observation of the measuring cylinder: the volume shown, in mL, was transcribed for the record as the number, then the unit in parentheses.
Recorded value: 900 (mL)
